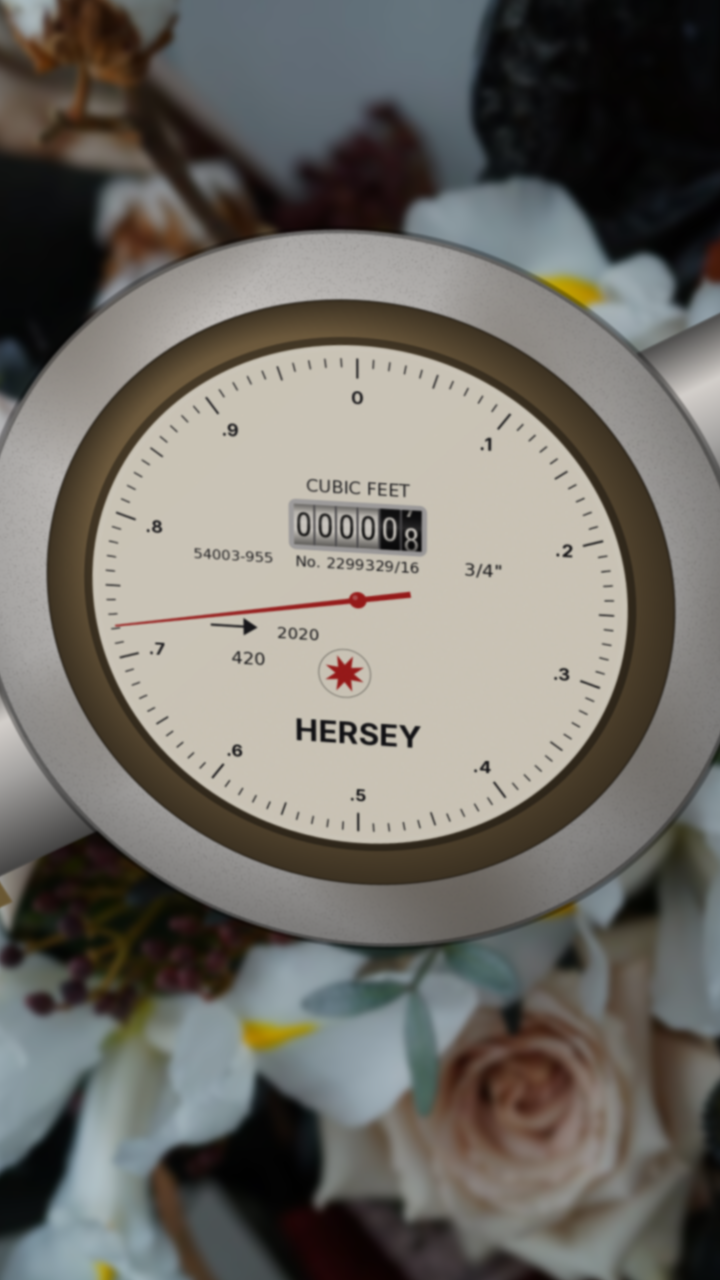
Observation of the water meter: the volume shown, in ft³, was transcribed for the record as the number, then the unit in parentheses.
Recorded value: 7.72 (ft³)
